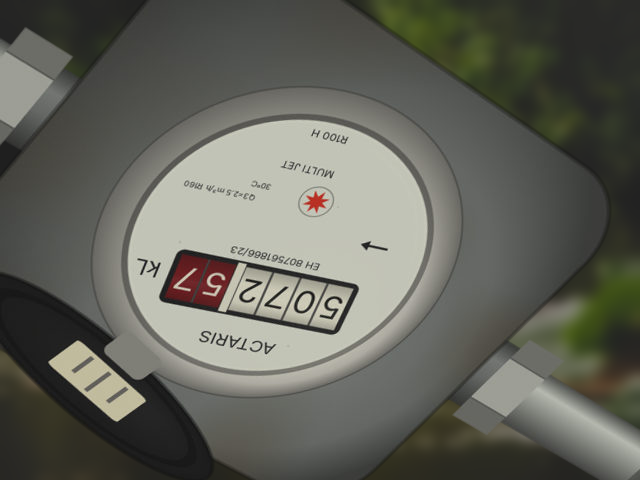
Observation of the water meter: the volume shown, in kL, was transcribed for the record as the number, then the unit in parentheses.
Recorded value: 5072.57 (kL)
